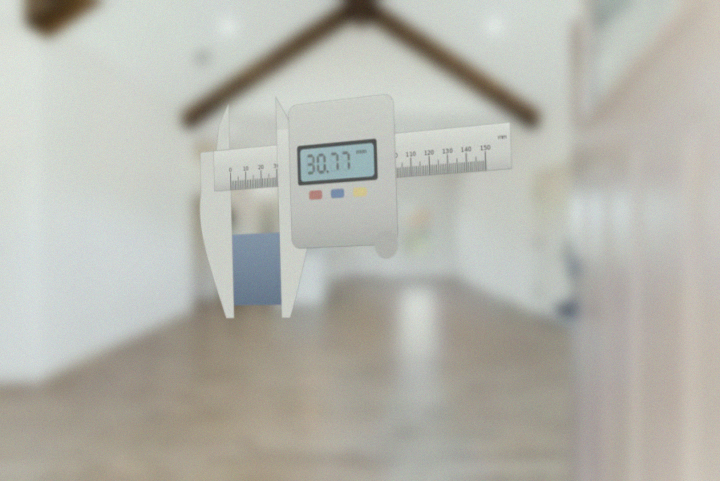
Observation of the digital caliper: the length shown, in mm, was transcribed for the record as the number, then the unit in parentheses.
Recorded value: 30.77 (mm)
